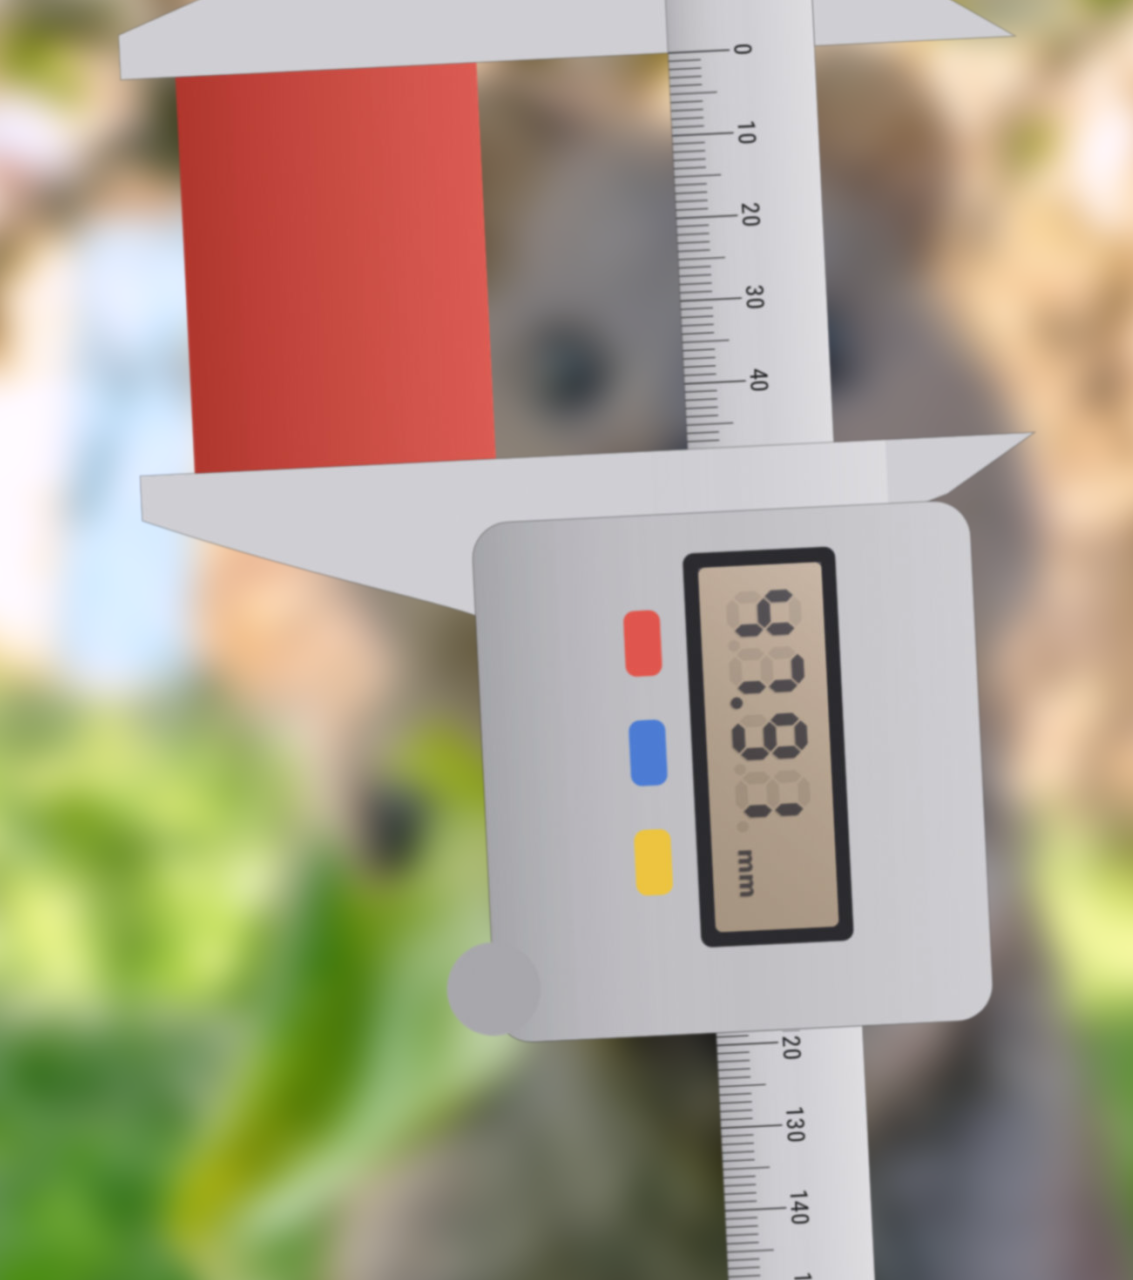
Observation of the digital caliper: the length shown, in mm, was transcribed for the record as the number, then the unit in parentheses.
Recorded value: 47.91 (mm)
